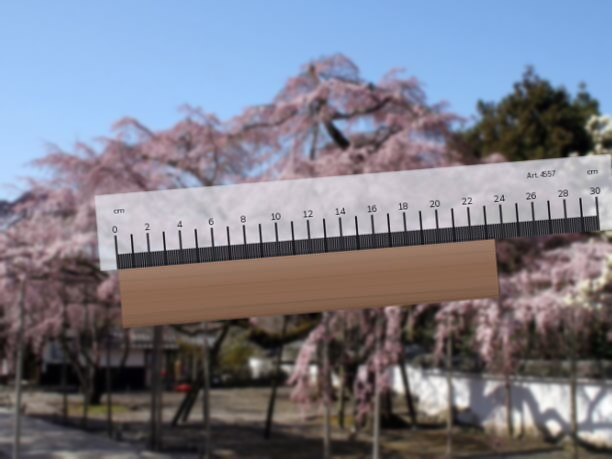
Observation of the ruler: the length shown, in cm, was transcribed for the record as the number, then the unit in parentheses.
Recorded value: 23.5 (cm)
